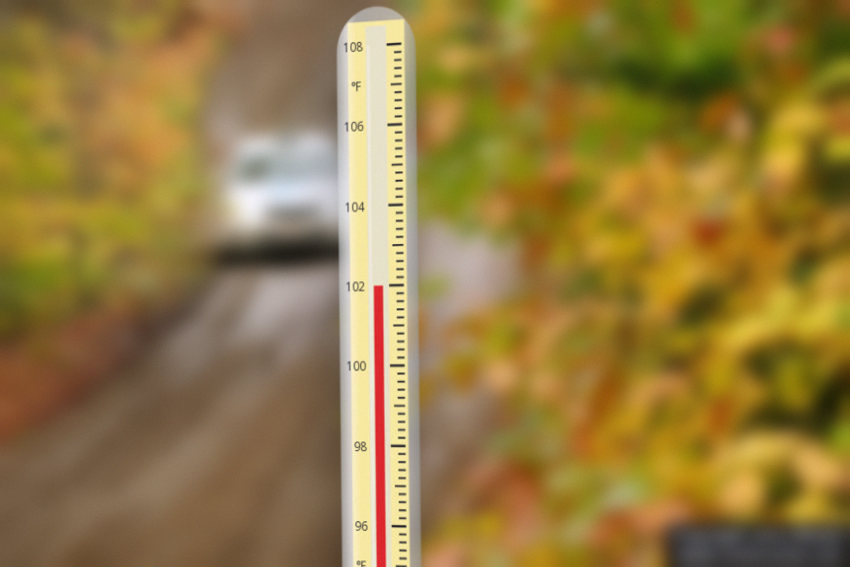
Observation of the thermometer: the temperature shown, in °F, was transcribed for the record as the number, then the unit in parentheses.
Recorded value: 102 (°F)
